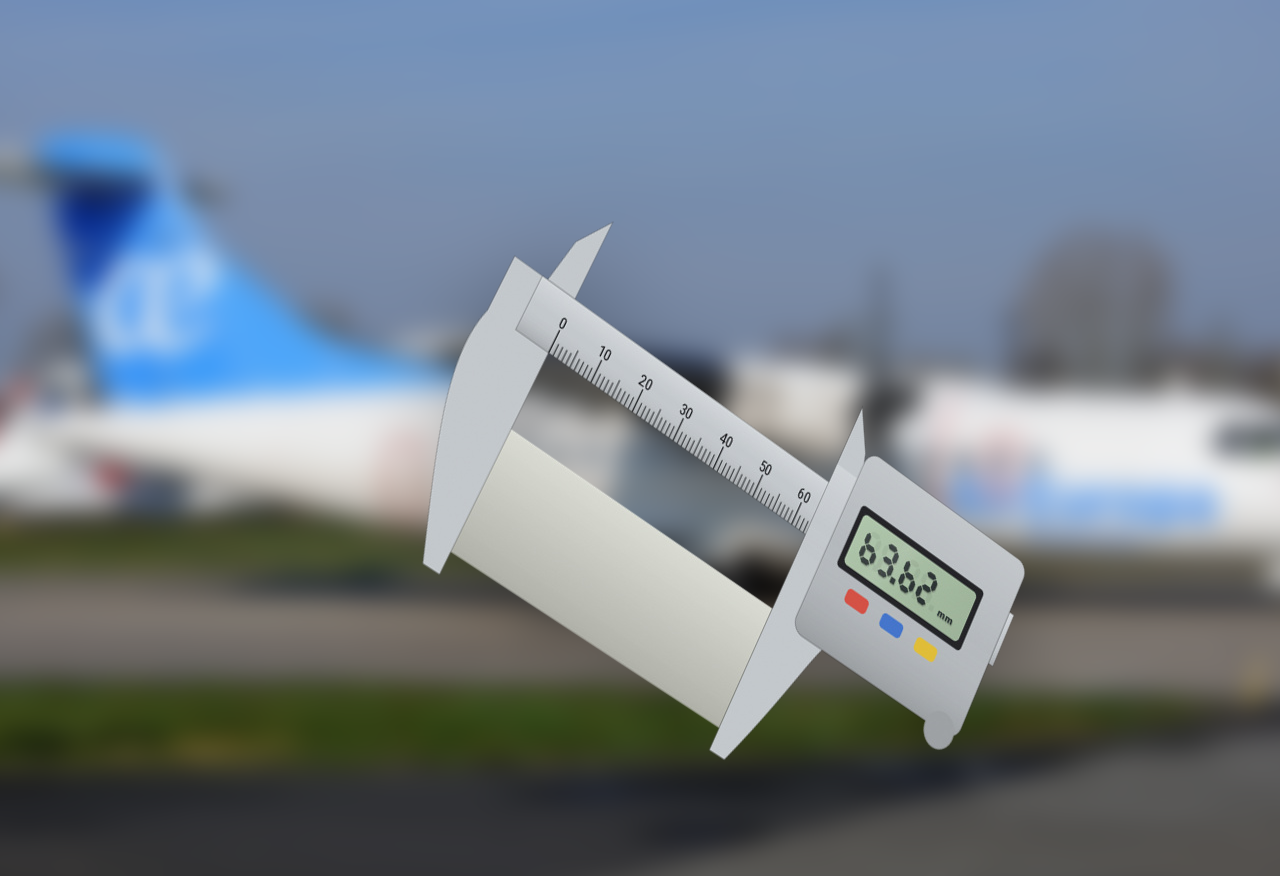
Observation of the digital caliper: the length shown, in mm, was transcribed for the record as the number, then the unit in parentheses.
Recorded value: 63.62 (mm)
